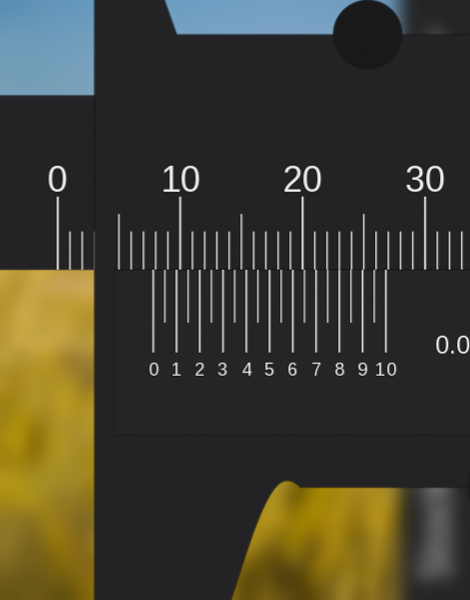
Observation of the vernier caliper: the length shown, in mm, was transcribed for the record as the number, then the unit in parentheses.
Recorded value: 7.8 (mm)
